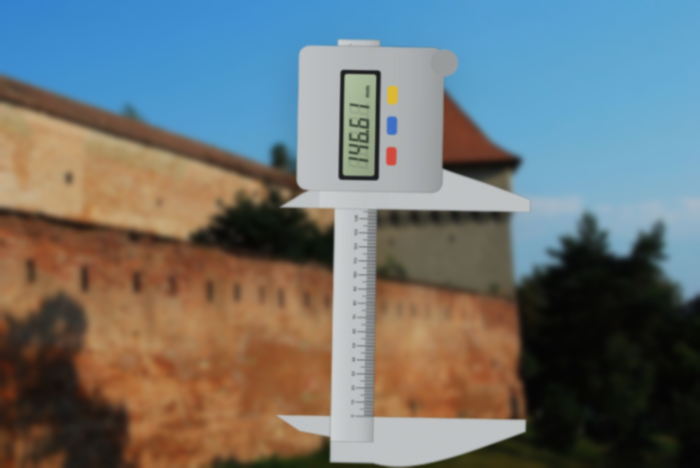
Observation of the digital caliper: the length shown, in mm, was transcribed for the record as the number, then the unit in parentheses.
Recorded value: 146.61 (mm)
